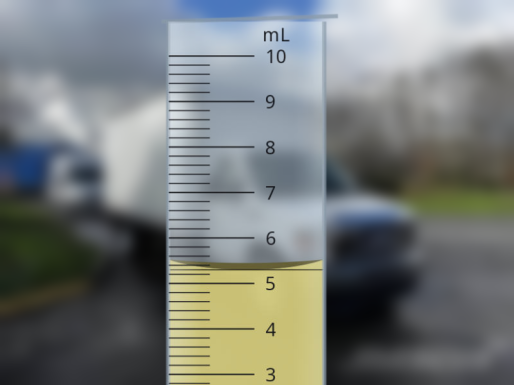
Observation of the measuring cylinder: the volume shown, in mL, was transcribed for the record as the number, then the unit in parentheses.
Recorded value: 5.3 (mL)
